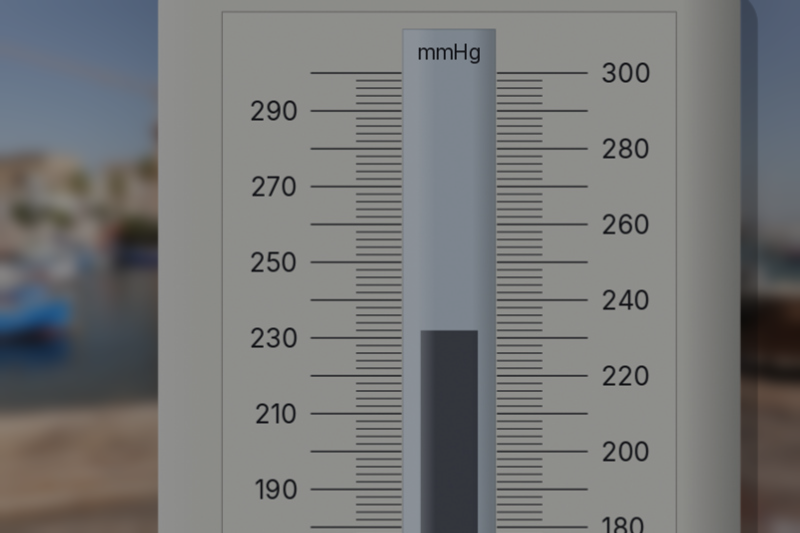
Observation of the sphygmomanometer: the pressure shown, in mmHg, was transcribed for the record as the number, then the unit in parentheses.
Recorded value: 232 (mmHg)
